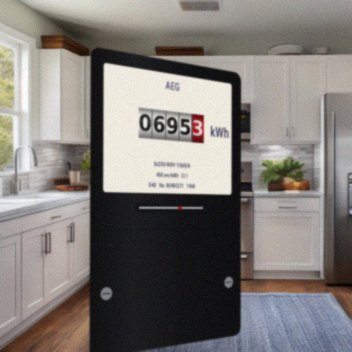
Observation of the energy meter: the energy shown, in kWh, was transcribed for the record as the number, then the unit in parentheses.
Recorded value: 695.3 (kWh)
